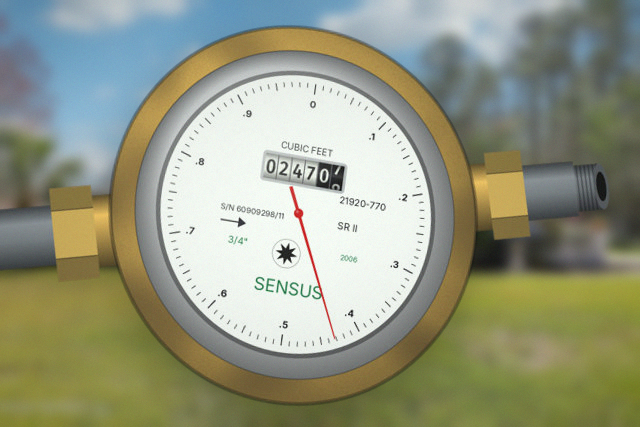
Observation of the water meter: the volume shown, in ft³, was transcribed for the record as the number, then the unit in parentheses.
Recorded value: 24707.43 (ft³)
